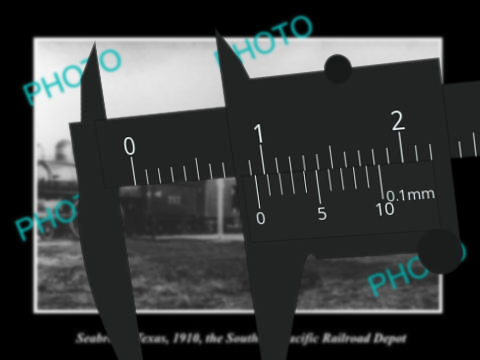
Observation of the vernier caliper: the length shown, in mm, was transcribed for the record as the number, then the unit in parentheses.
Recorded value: 9.3 (mm)
